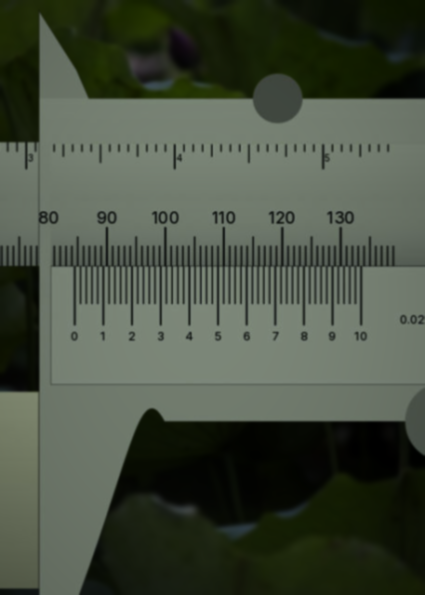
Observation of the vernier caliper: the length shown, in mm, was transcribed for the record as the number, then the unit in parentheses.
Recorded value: 84.5 (mm)
